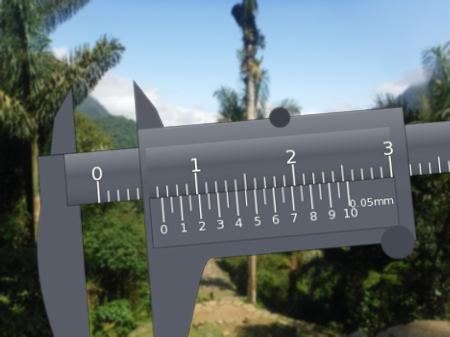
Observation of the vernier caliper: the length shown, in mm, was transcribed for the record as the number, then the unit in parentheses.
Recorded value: 6.4 (mm)
